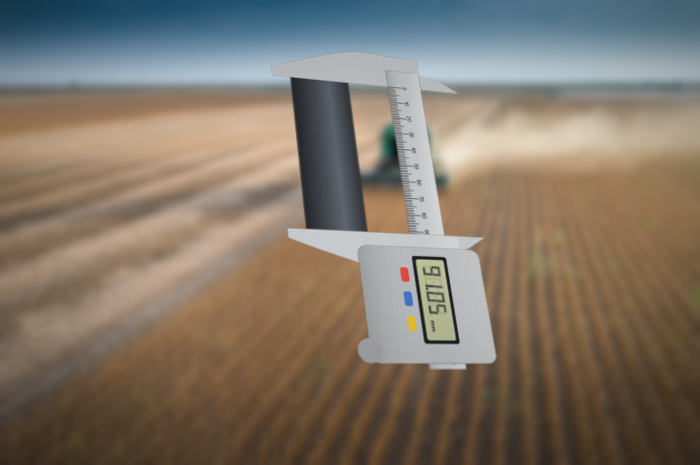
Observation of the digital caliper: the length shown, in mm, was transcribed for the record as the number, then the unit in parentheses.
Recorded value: 91.05 (mm)
